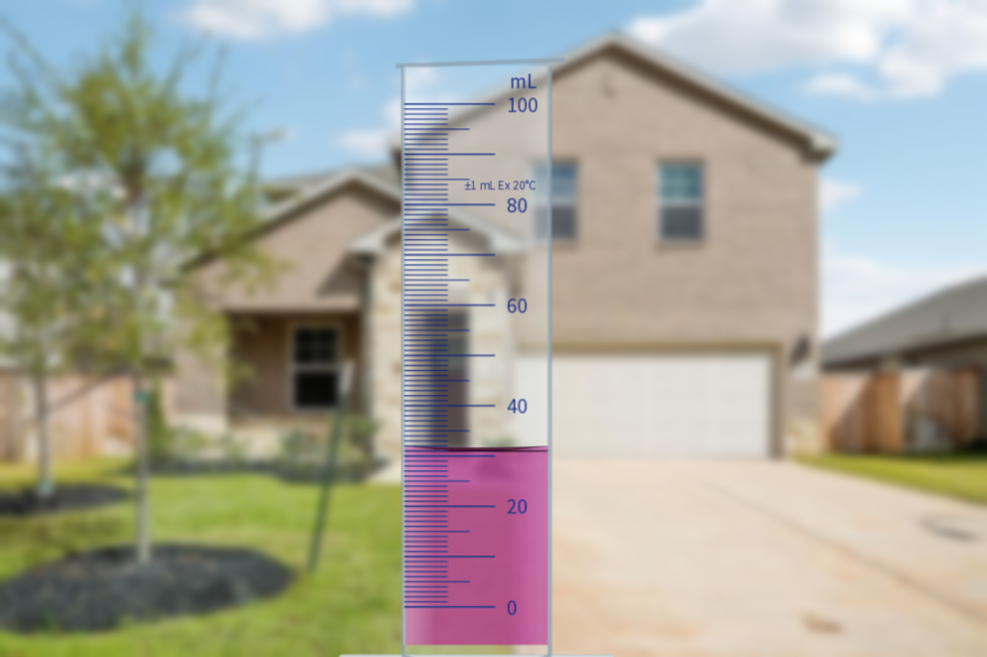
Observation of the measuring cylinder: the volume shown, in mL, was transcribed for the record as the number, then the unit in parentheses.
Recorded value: 31 (mL)
